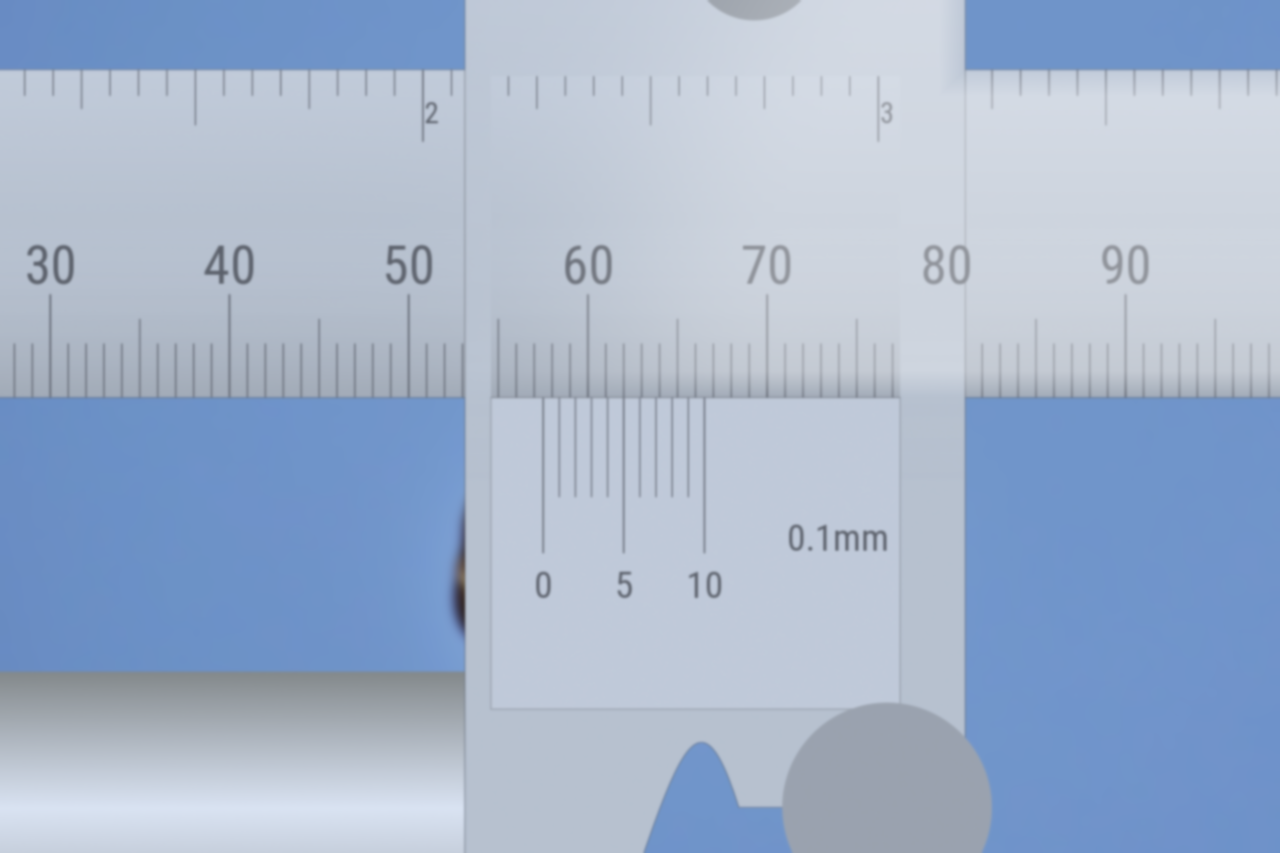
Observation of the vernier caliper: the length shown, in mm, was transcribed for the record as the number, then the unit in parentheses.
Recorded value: 57.5 (mm)
